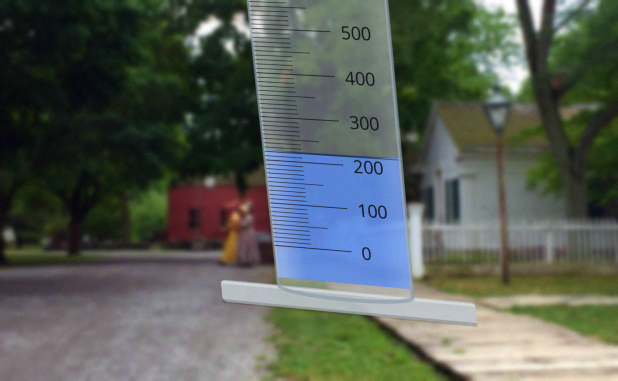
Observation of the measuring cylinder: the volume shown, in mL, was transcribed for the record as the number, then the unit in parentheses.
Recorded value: 220 (mL)
